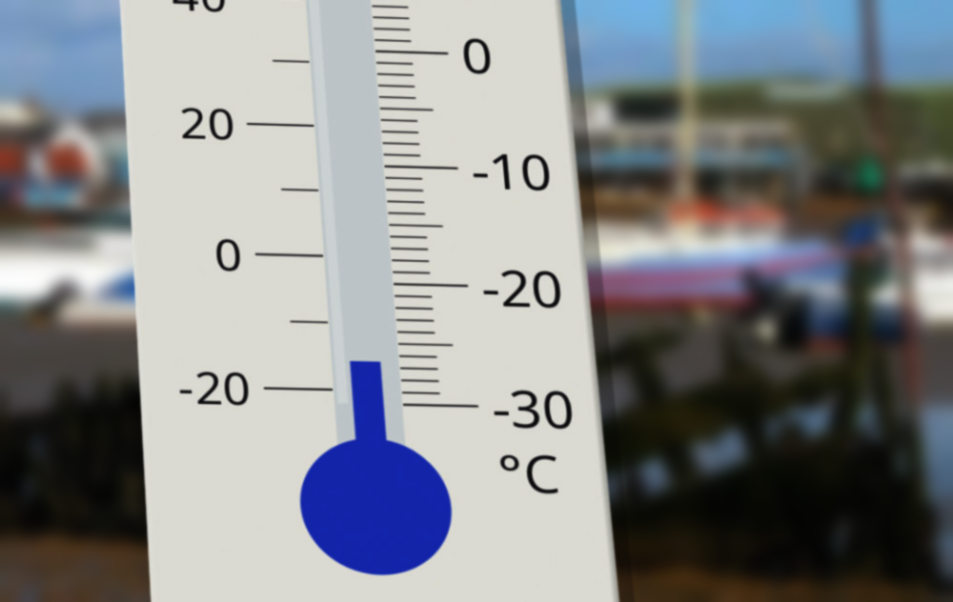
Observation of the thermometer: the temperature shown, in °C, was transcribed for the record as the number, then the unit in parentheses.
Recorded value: -26.5 (°C)
